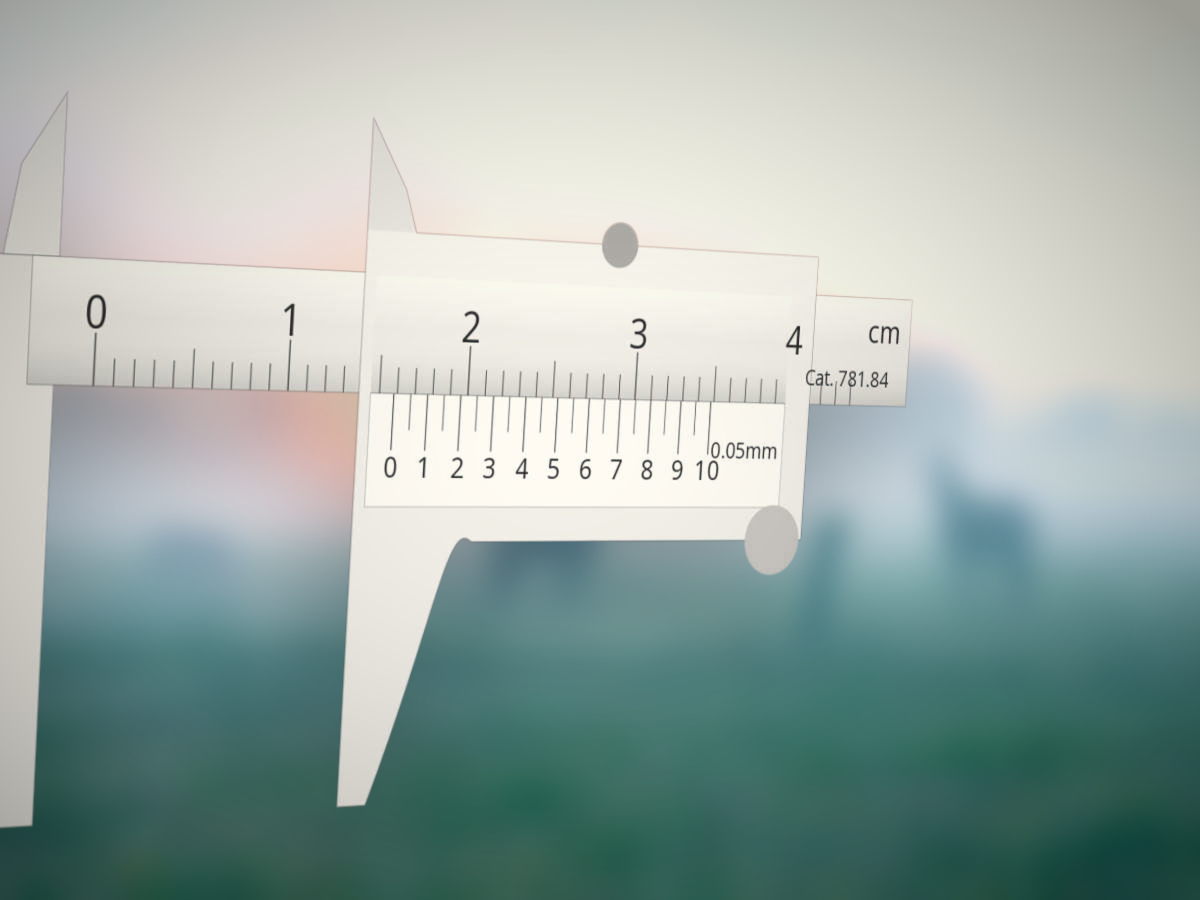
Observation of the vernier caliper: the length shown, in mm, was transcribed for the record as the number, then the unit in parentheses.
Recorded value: 15.8 (mm)
